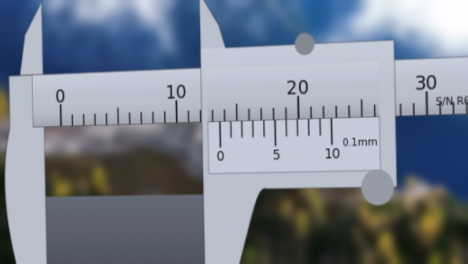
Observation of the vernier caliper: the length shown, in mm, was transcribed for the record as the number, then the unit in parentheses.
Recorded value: 13.6 (mm)
